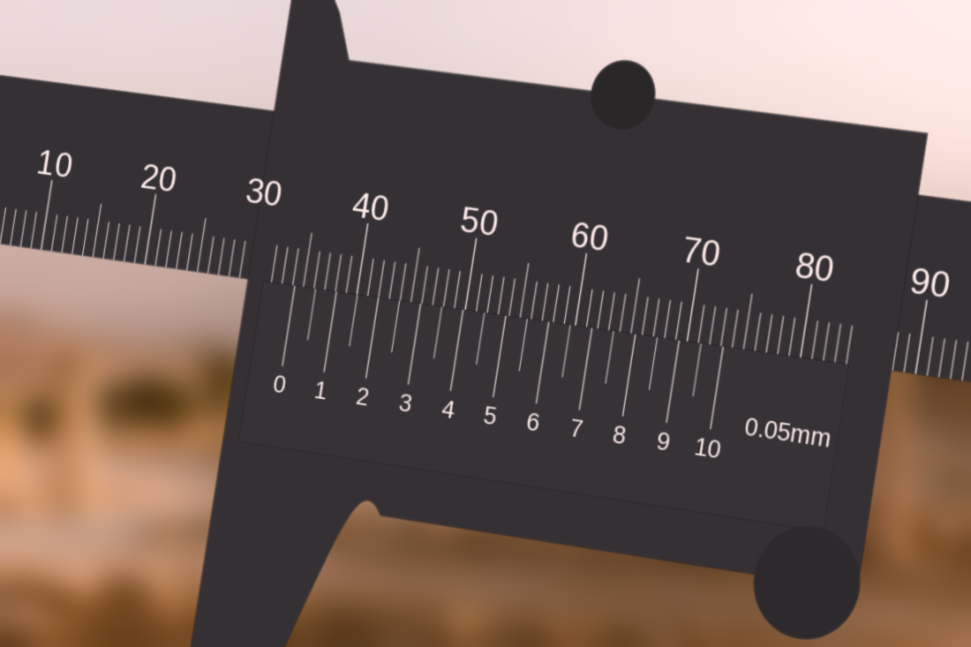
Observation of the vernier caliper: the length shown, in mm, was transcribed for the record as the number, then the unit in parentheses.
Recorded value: 34.2 (mm)
